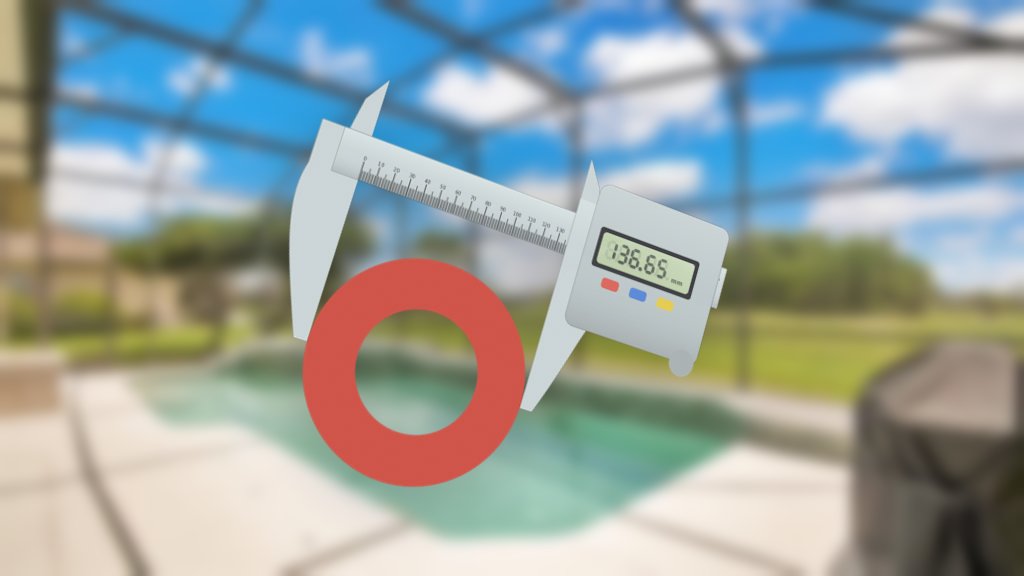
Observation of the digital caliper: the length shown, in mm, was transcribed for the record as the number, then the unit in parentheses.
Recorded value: 136.65 (mm)
